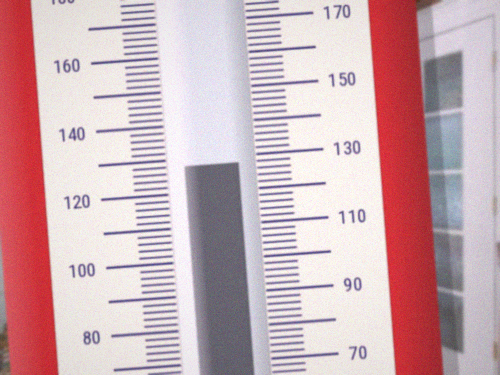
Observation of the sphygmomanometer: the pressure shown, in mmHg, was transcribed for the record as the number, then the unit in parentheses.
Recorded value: 128 (mmHg)
